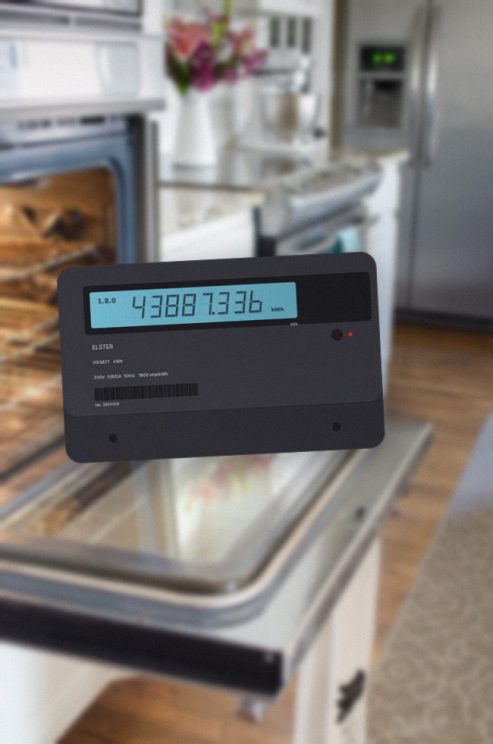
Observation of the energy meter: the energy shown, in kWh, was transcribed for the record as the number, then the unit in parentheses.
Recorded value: 43887.336 (kWh)
